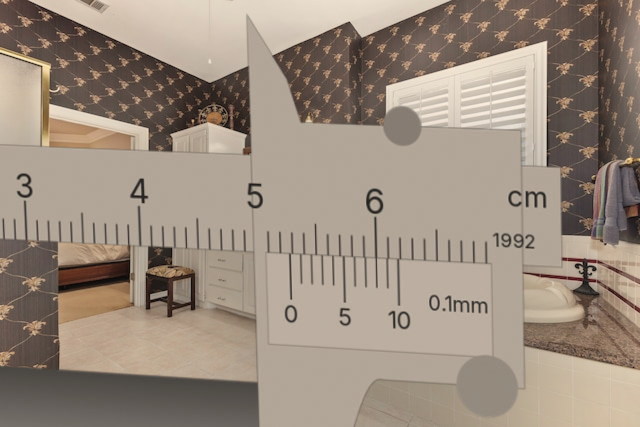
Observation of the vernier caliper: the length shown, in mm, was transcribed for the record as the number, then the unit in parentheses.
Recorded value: 52.8 (mm)
